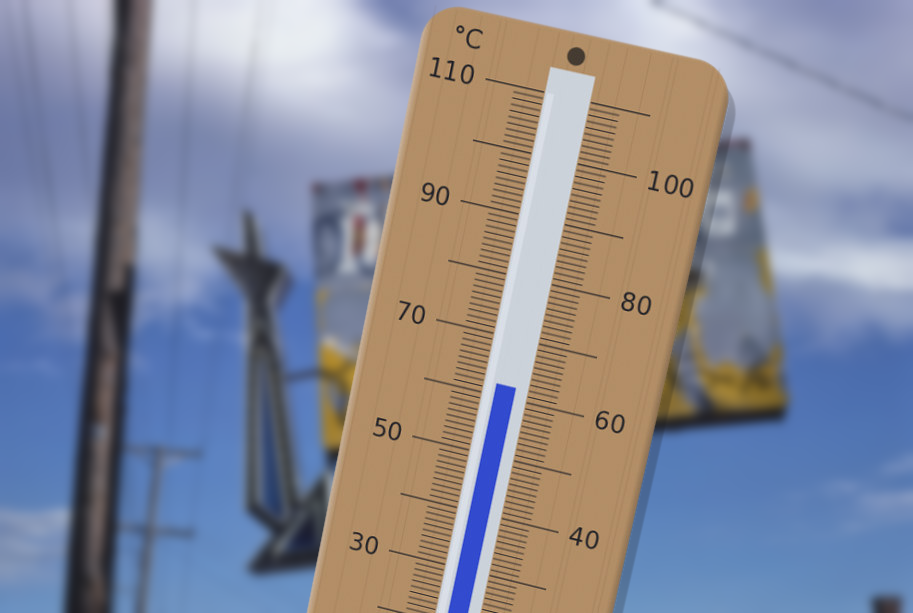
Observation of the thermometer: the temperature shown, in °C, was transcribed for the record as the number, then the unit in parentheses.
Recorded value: 62 (°C)
